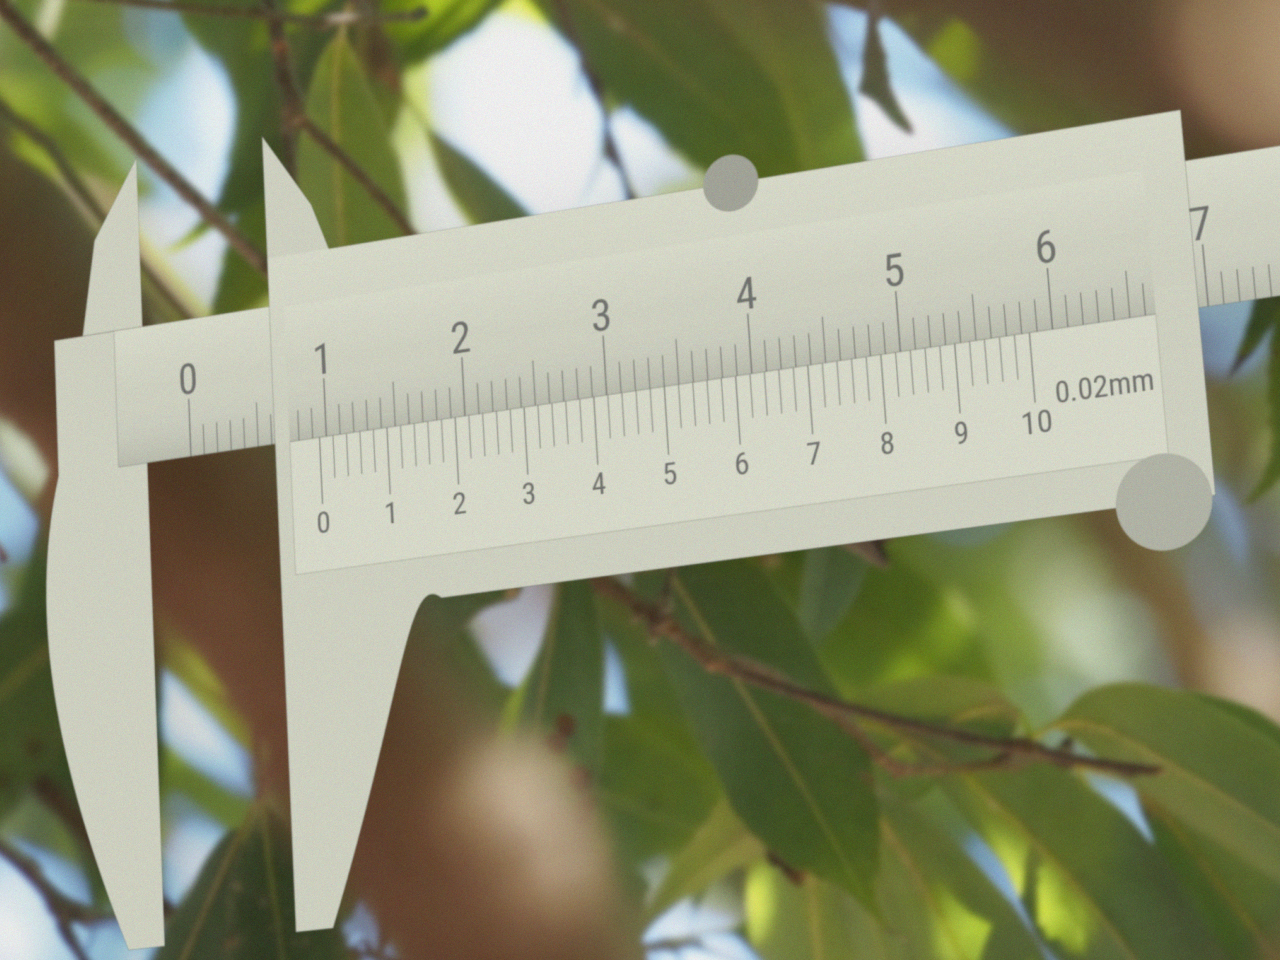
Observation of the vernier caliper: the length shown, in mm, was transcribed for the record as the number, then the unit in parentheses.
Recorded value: 9.5 (mm)
